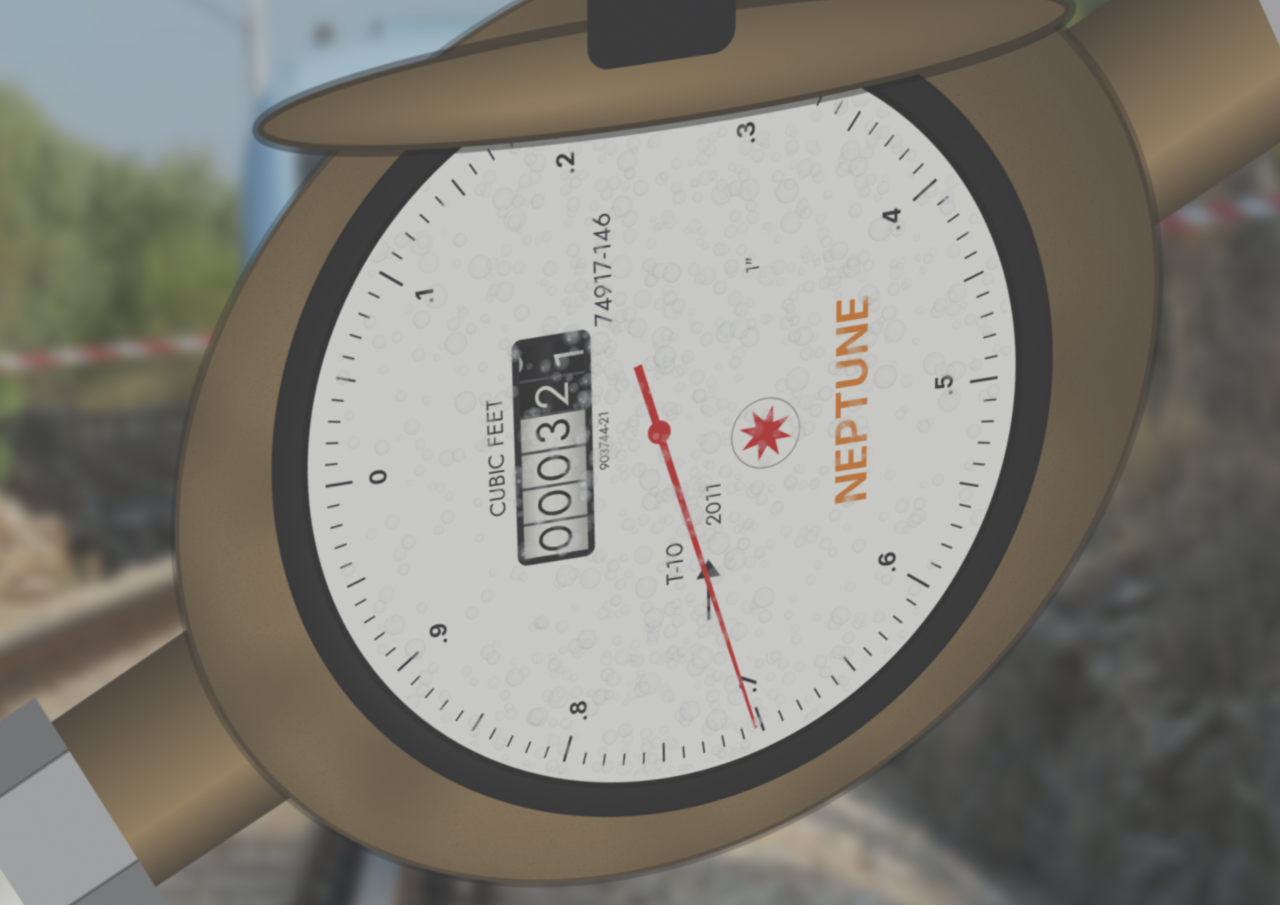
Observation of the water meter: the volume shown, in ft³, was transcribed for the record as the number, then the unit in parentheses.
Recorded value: 320.70 (ft³)
